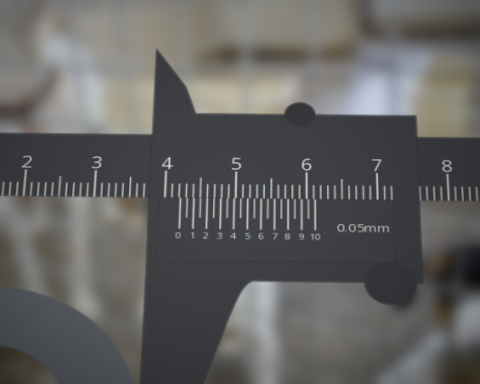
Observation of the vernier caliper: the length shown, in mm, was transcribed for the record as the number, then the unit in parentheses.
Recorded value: 42.2 (mm)
